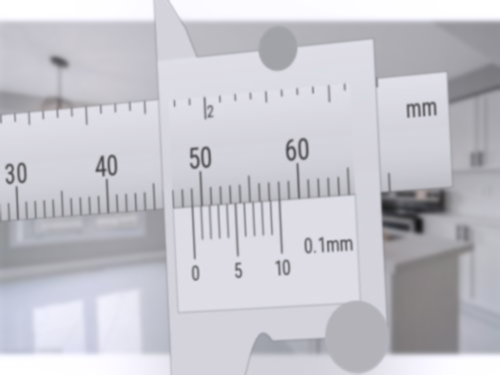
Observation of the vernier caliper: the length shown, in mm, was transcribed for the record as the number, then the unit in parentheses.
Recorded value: 49.0 (mm)
